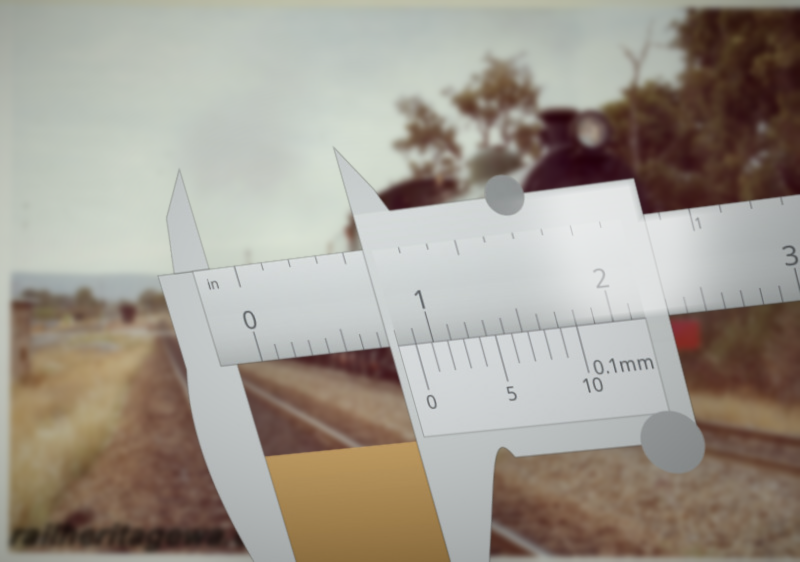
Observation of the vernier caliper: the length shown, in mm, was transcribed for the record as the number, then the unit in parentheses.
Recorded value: 9.0 (mm)
